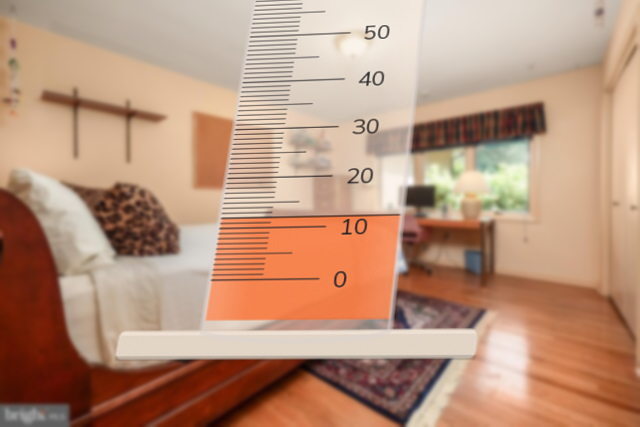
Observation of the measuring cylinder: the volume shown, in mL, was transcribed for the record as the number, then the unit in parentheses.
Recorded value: 12 (mL)
